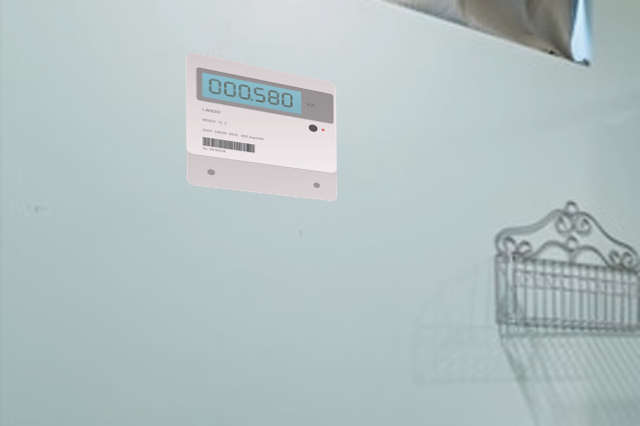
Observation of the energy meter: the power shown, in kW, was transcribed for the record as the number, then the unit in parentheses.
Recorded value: 0.580 (kW)
